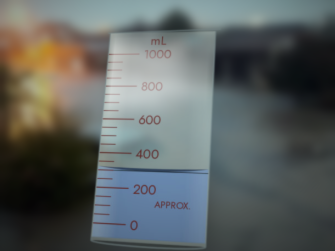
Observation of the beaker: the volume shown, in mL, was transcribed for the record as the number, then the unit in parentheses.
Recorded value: 300 (mL)
